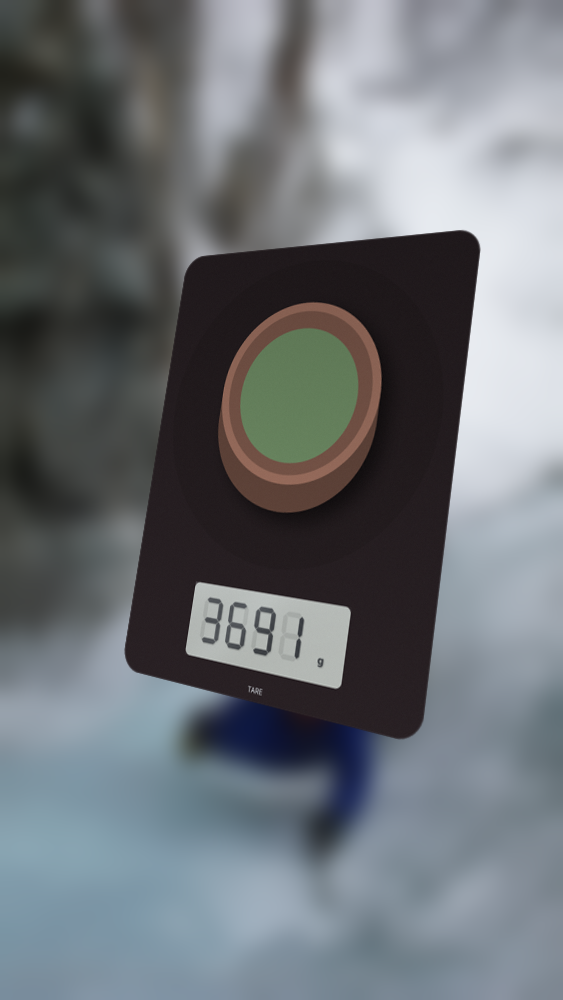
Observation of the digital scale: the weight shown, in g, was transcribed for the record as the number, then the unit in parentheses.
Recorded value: 3691 (g)
